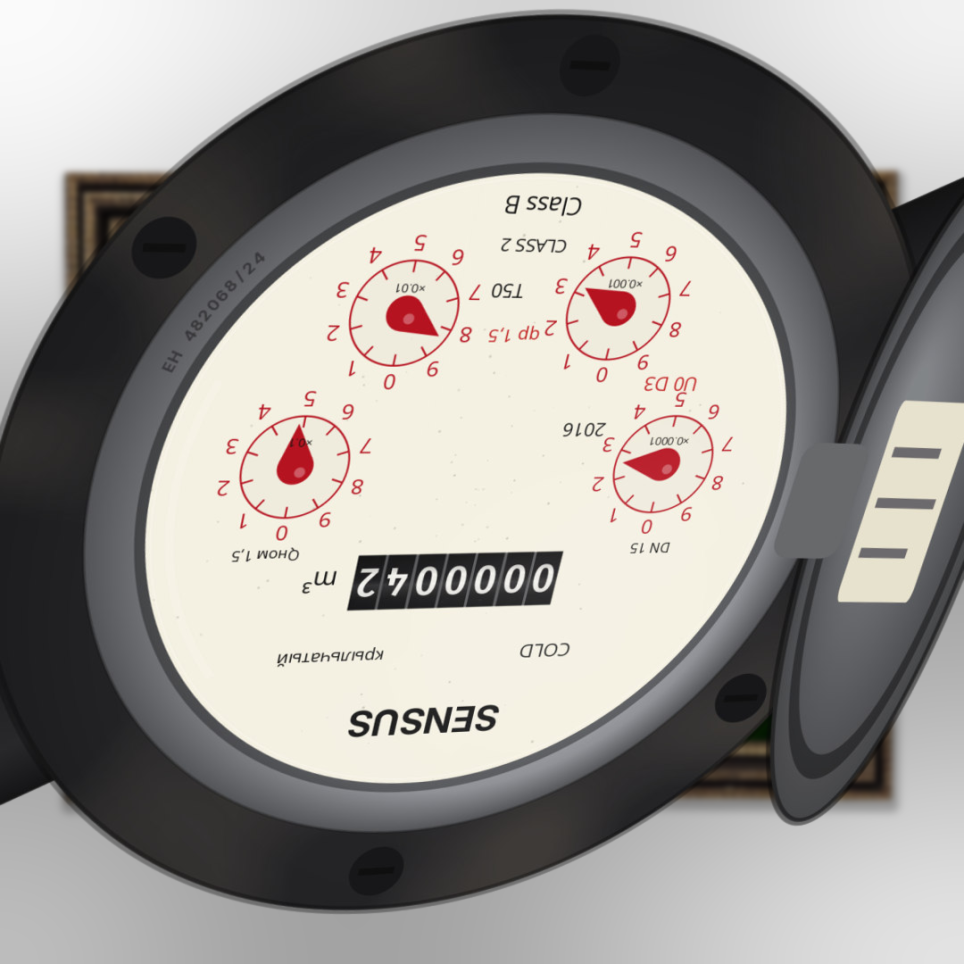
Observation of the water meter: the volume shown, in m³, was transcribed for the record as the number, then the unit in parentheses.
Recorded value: 42.4832 (m³)
